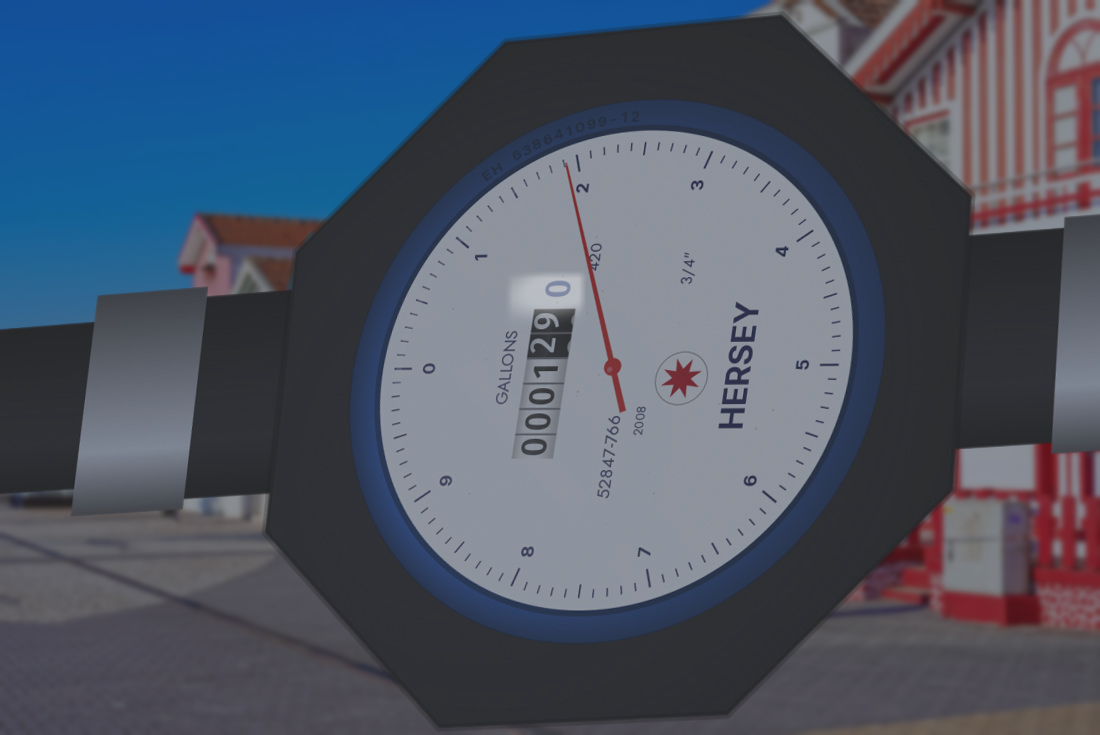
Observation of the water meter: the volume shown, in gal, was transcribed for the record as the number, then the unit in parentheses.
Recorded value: 1291.9 (gal)
